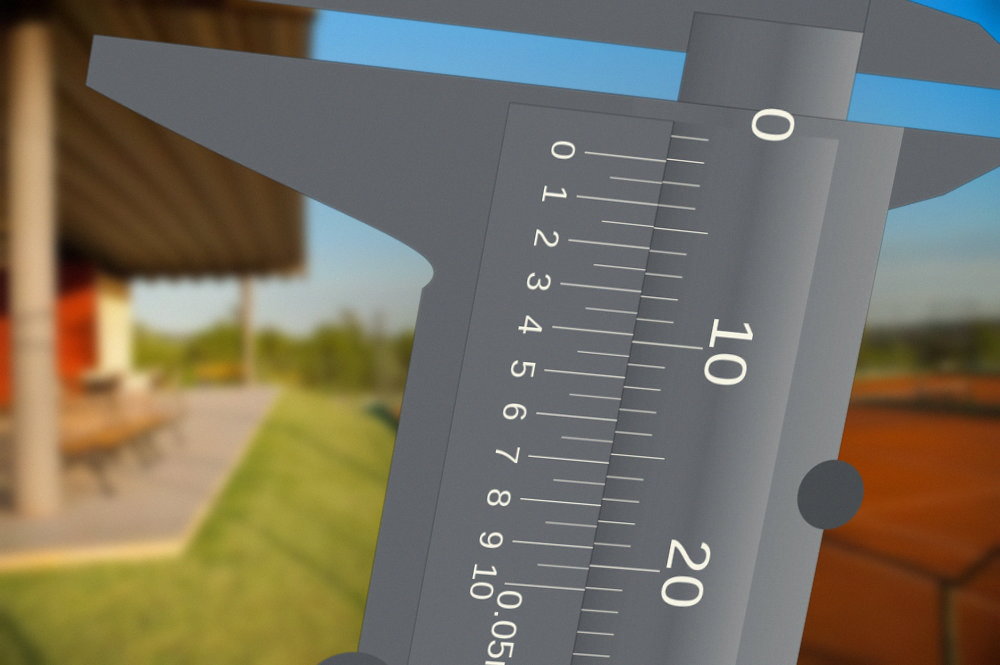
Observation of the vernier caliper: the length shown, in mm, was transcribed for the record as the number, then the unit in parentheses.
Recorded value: 2.1 (mm)
